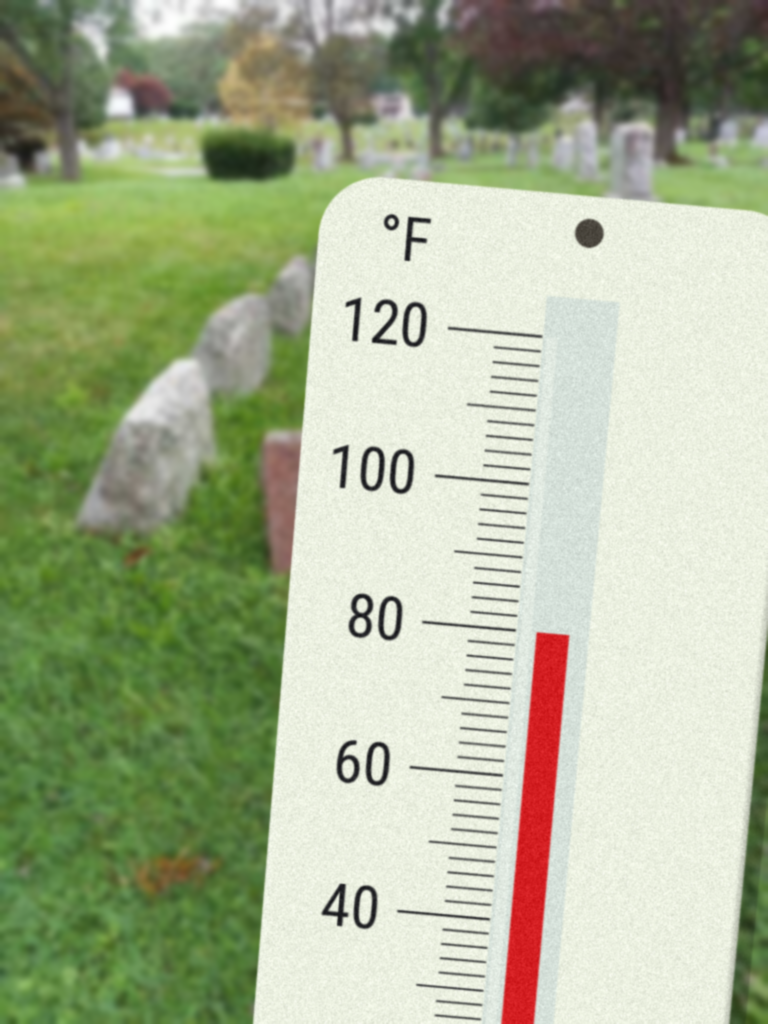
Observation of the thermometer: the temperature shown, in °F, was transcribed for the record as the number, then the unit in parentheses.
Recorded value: 80 (°F)
